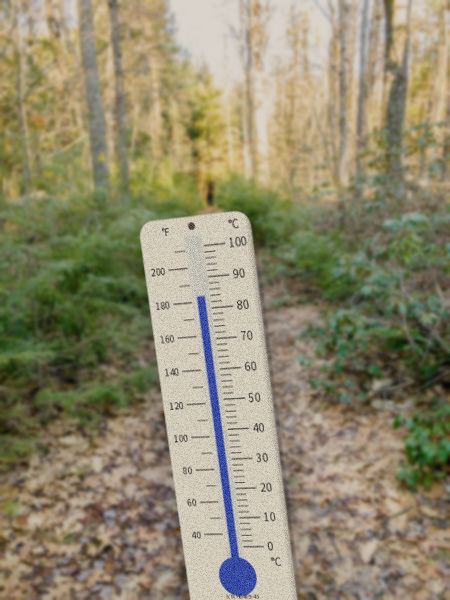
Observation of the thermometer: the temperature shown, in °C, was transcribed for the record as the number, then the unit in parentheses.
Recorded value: 84 (°C)
